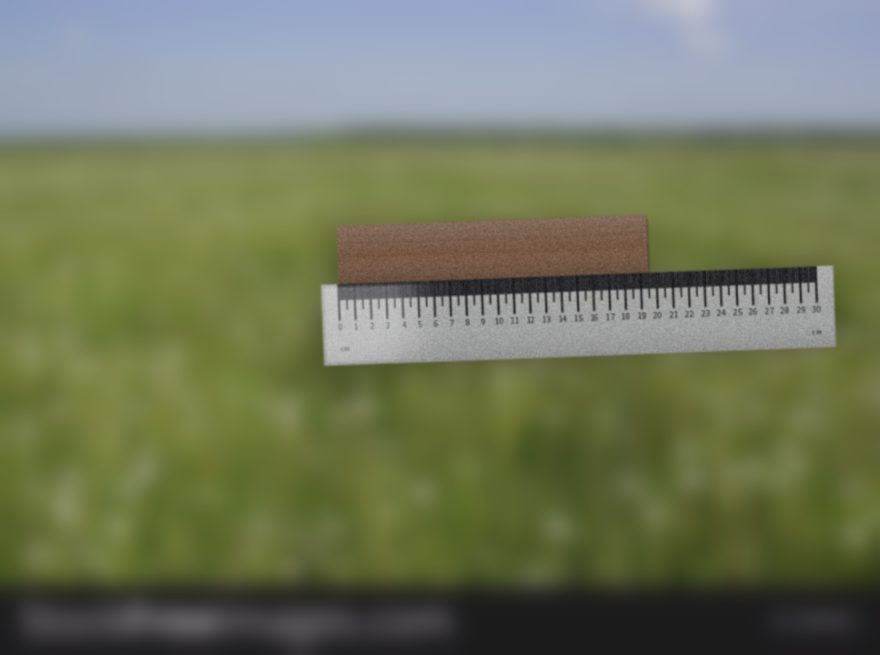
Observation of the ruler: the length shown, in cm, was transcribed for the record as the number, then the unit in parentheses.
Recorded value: 19.5 (cm)
